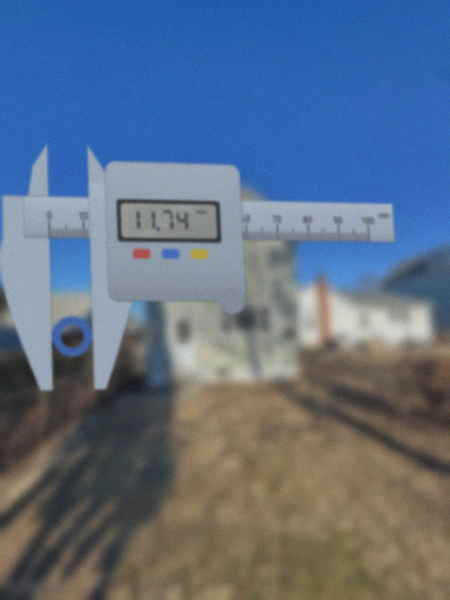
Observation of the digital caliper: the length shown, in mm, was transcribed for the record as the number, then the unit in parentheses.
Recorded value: 11.74 (mm)
